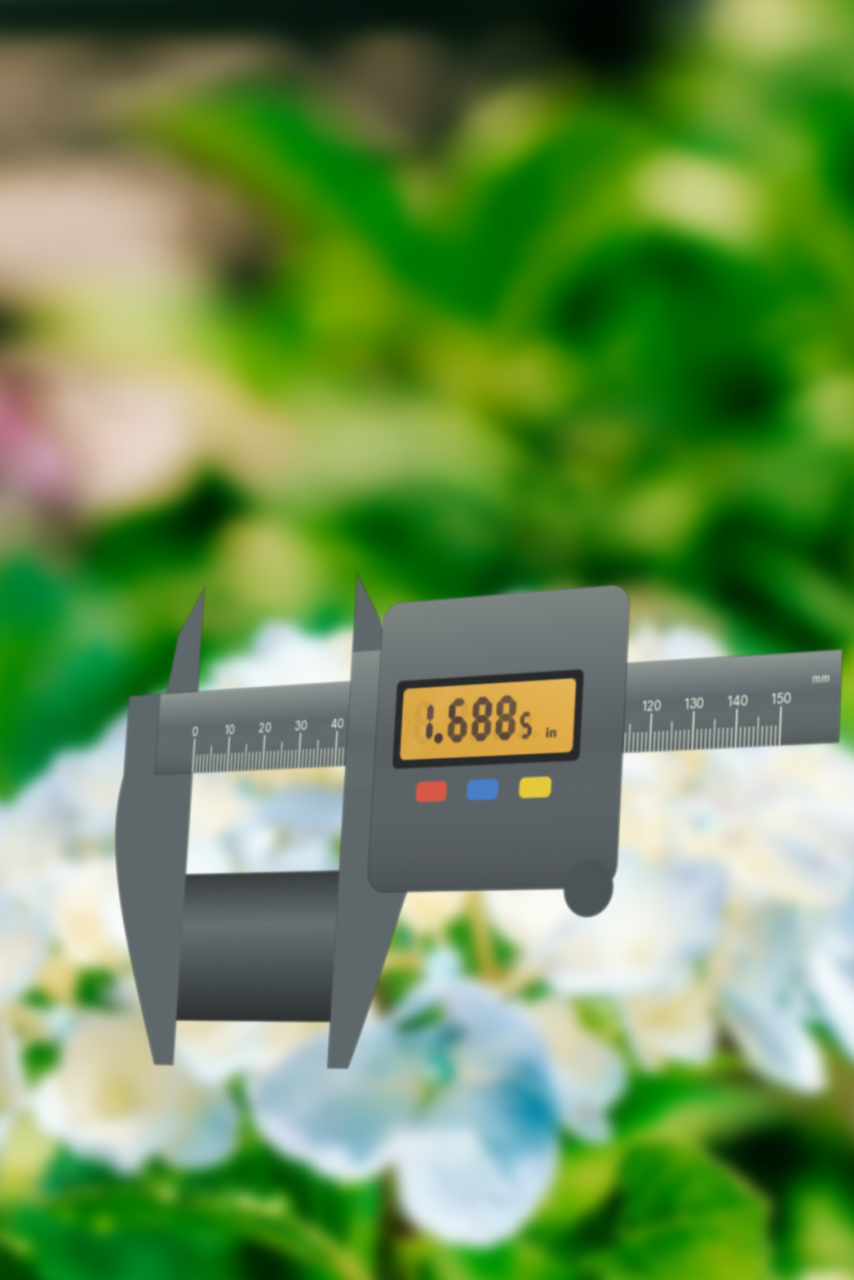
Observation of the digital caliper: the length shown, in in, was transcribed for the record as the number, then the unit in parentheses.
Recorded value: 1.6885 (in)
